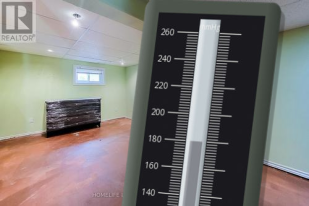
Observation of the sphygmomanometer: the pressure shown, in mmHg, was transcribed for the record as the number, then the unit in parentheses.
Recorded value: 180 (mmHg)
